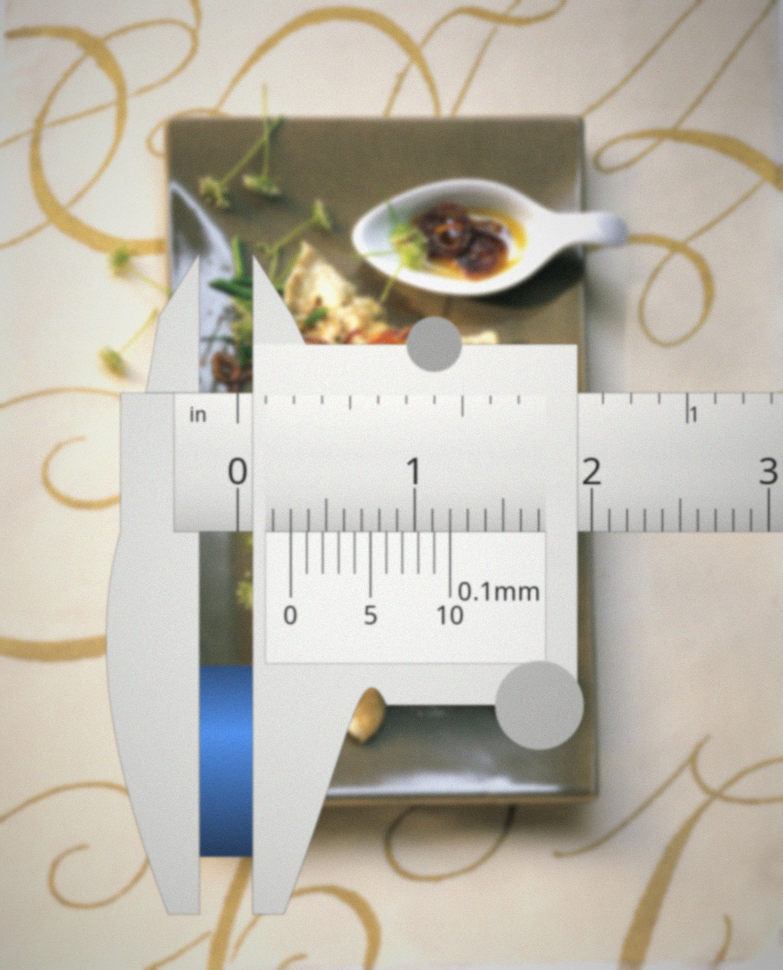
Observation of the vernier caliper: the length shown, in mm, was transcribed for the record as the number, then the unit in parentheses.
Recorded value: 3.0 (mm)
